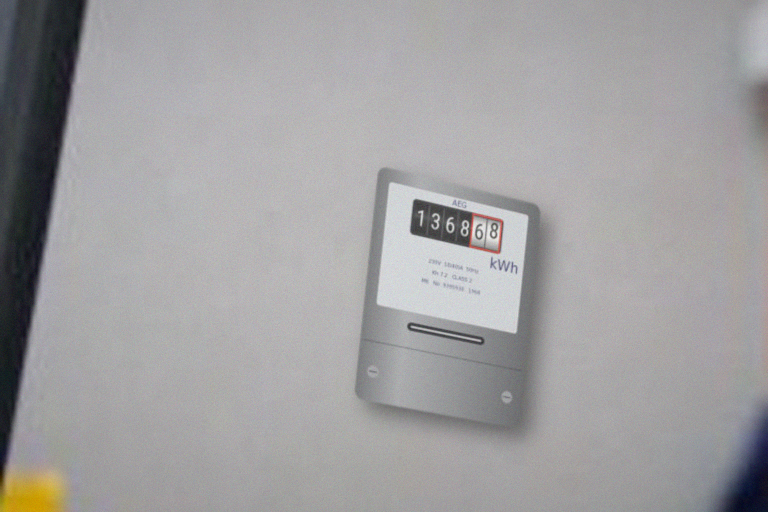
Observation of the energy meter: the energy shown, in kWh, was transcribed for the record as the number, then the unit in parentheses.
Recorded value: 1368.68 (kWh)
